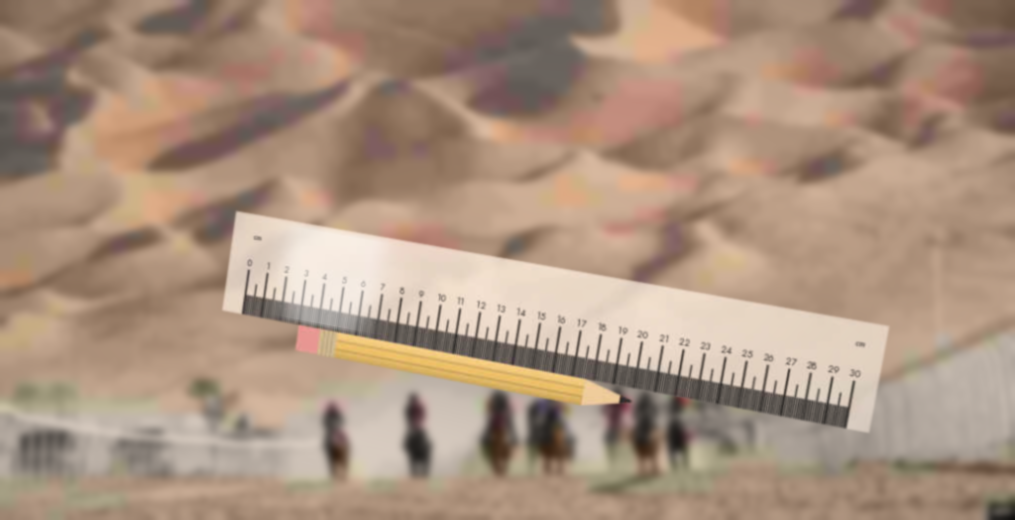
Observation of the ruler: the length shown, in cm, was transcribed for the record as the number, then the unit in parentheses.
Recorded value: 17 (cm)
